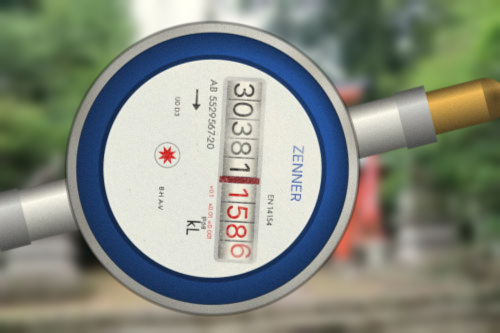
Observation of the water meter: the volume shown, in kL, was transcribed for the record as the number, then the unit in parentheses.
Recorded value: 30381.1586 (kL)
